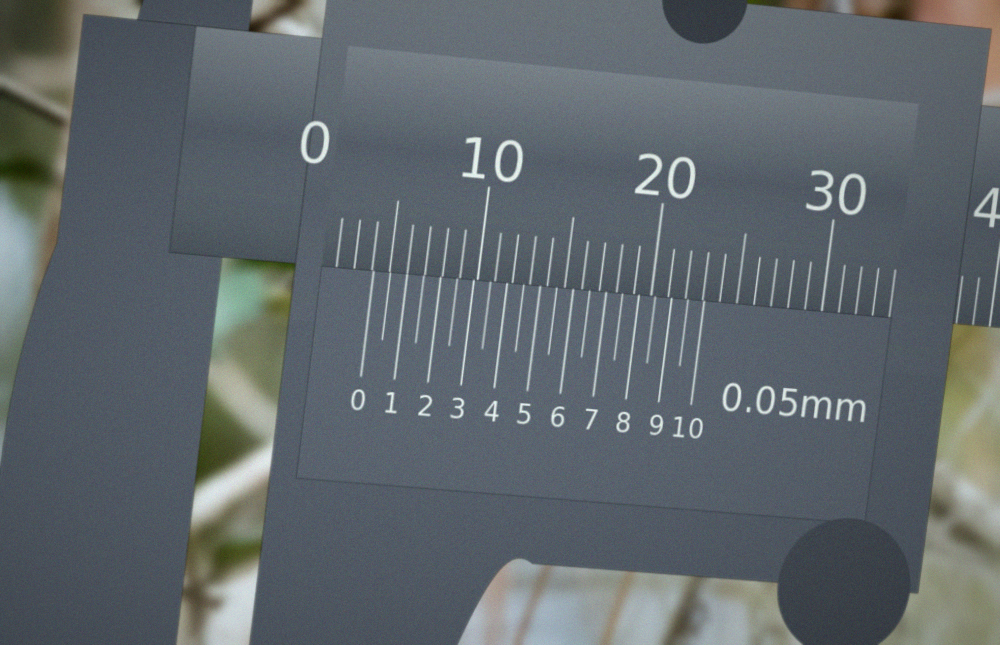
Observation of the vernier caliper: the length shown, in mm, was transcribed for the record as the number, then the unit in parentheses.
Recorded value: 4.1 (mm)
